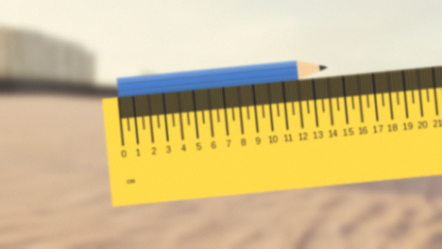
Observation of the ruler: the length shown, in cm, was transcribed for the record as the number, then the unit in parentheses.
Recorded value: 14 (cm)
